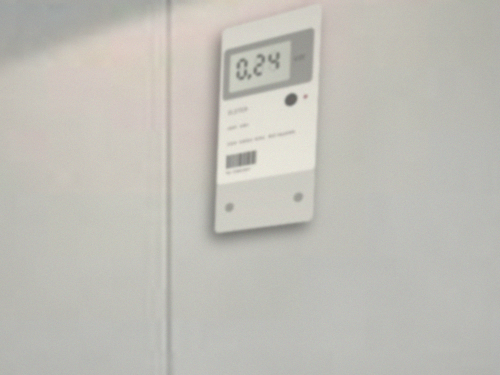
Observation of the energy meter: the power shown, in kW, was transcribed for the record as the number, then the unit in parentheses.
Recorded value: 0.24 (kW)
